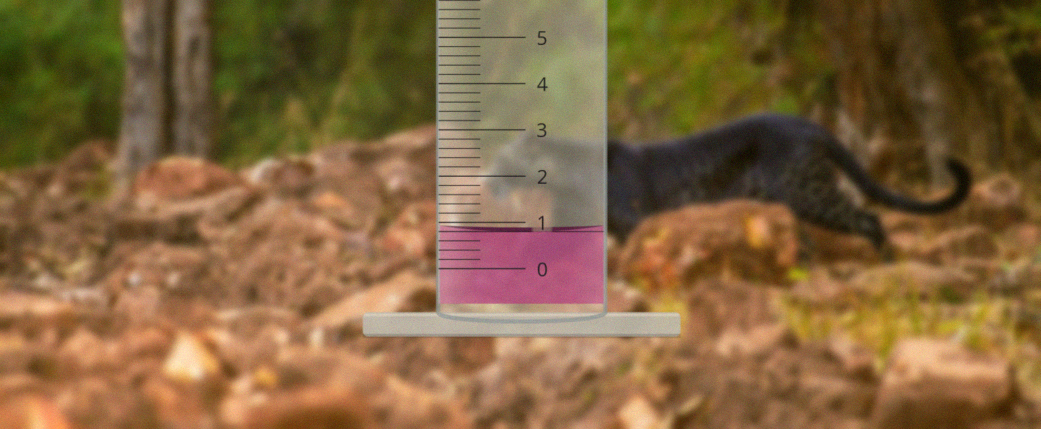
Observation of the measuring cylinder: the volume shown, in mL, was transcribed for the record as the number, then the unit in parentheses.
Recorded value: 0.8 (mL)
